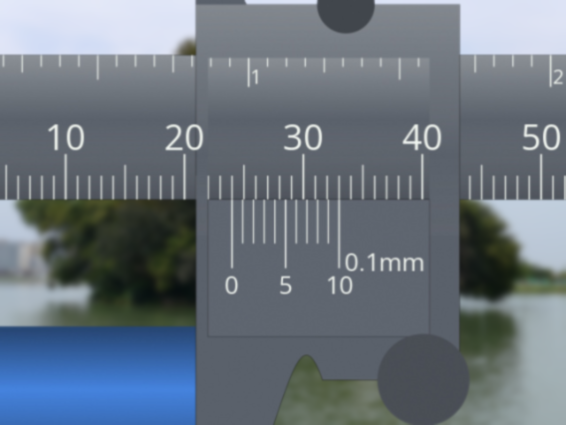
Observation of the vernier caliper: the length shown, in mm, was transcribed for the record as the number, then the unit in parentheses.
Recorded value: 24.0 (mm)
